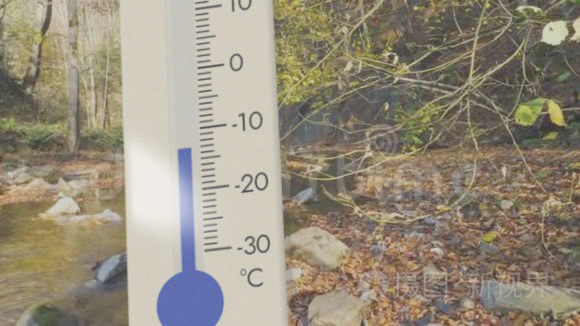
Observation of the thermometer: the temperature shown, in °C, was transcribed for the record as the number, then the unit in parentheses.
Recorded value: -13 (°C)
